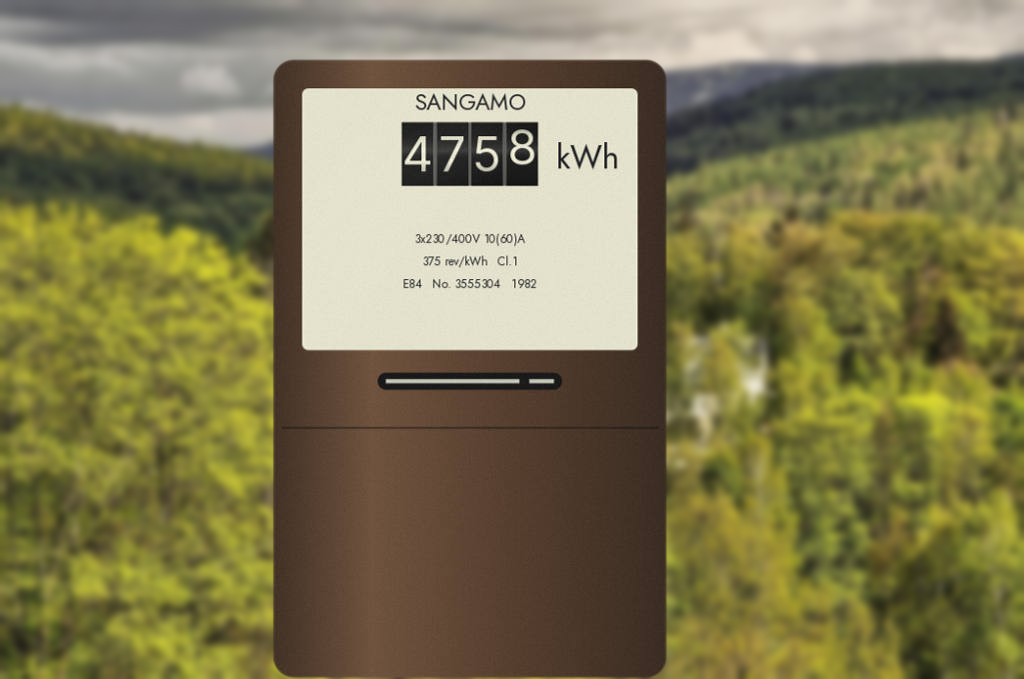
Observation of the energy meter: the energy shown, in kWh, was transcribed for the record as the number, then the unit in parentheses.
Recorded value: 4758 (kWh)
